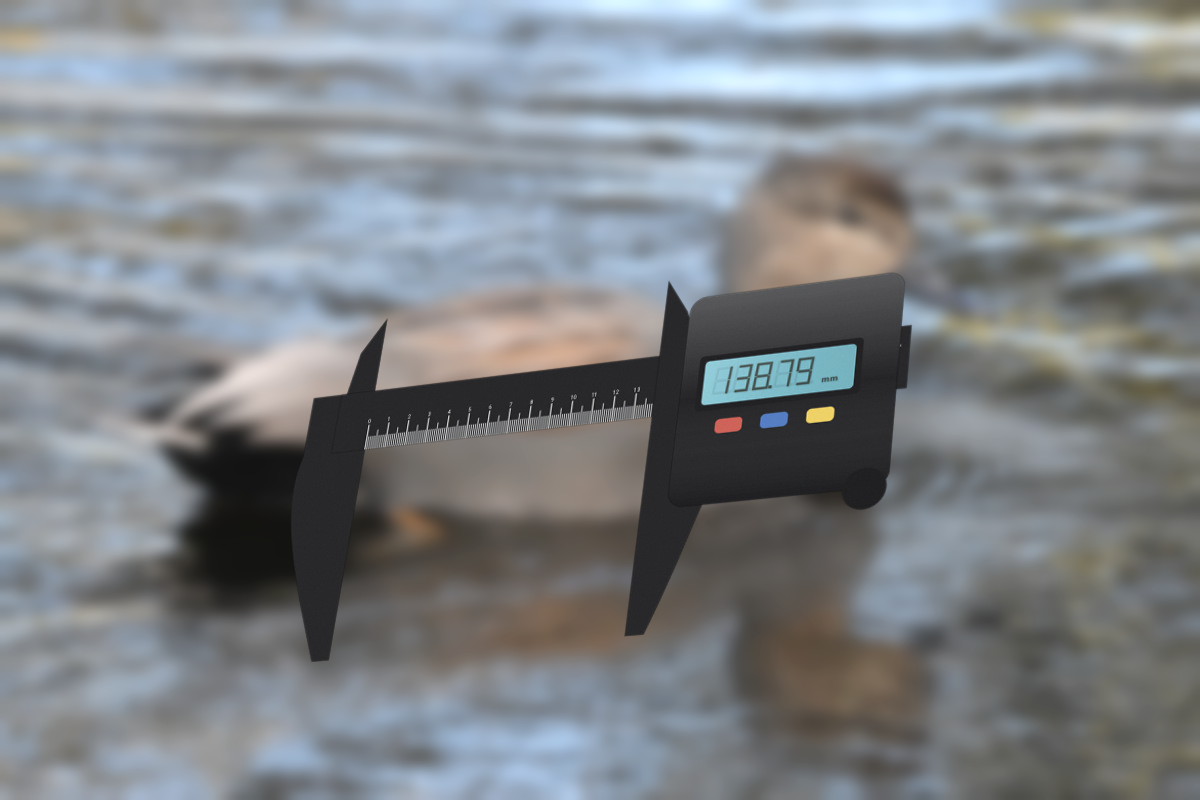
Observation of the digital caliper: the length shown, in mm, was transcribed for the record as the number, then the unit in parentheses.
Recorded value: 138.79 (mm)
